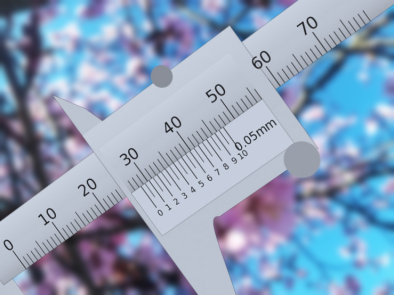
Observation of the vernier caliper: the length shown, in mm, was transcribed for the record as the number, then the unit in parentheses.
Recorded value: 28.4 (mm)
